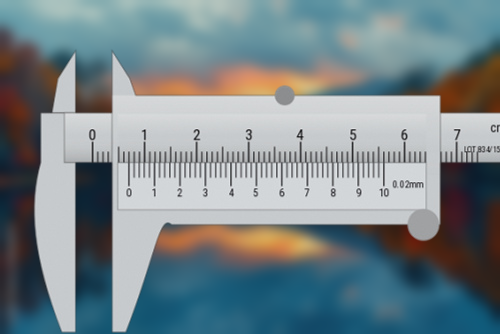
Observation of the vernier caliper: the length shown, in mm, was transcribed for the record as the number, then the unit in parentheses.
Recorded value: 7.0 (mm)
